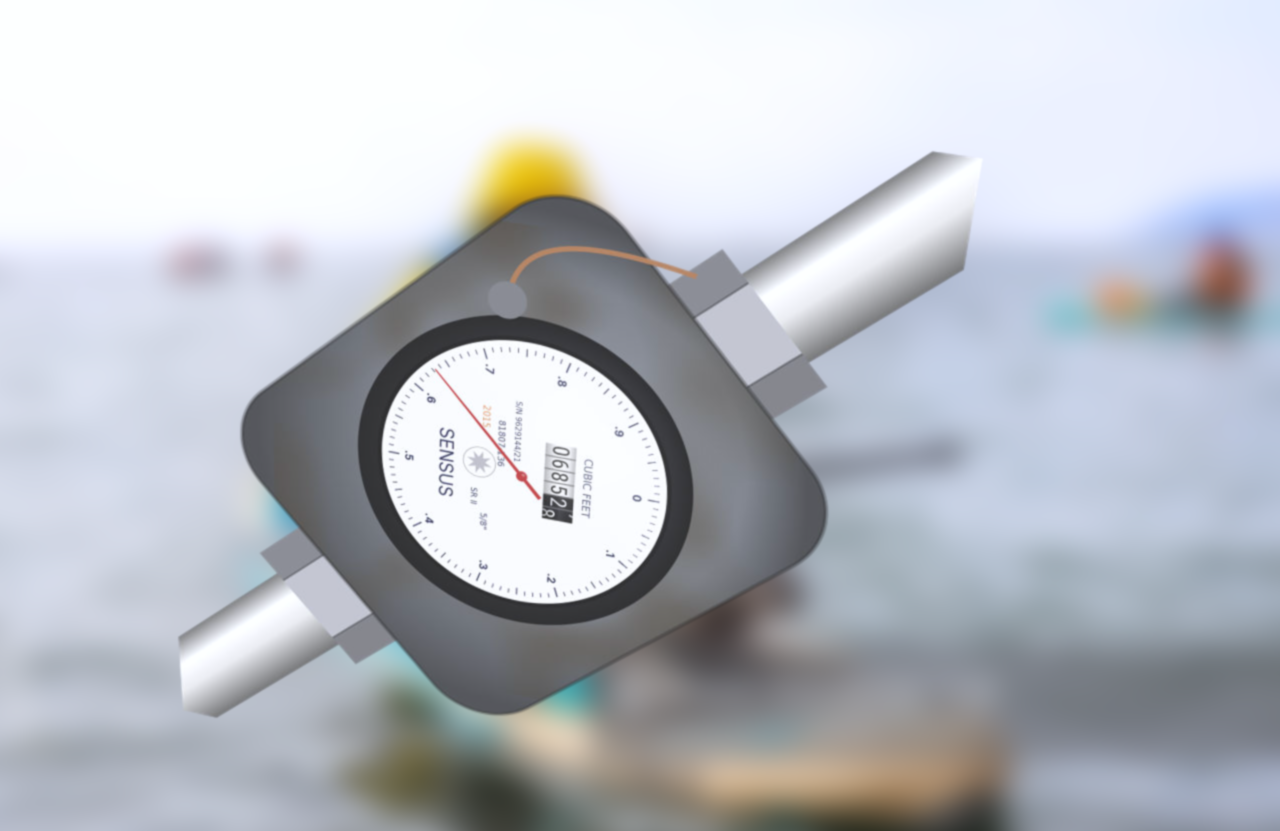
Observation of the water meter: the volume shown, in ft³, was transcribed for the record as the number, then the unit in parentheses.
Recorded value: 68527.63 (ft³)
